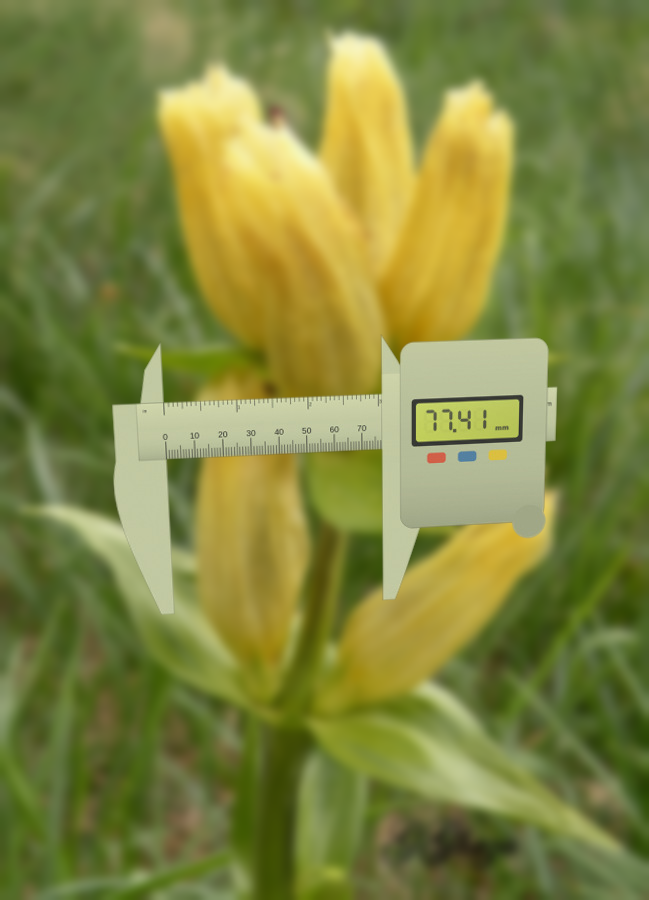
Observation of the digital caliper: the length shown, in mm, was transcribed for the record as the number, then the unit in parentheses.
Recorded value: 77.41 (mm)
